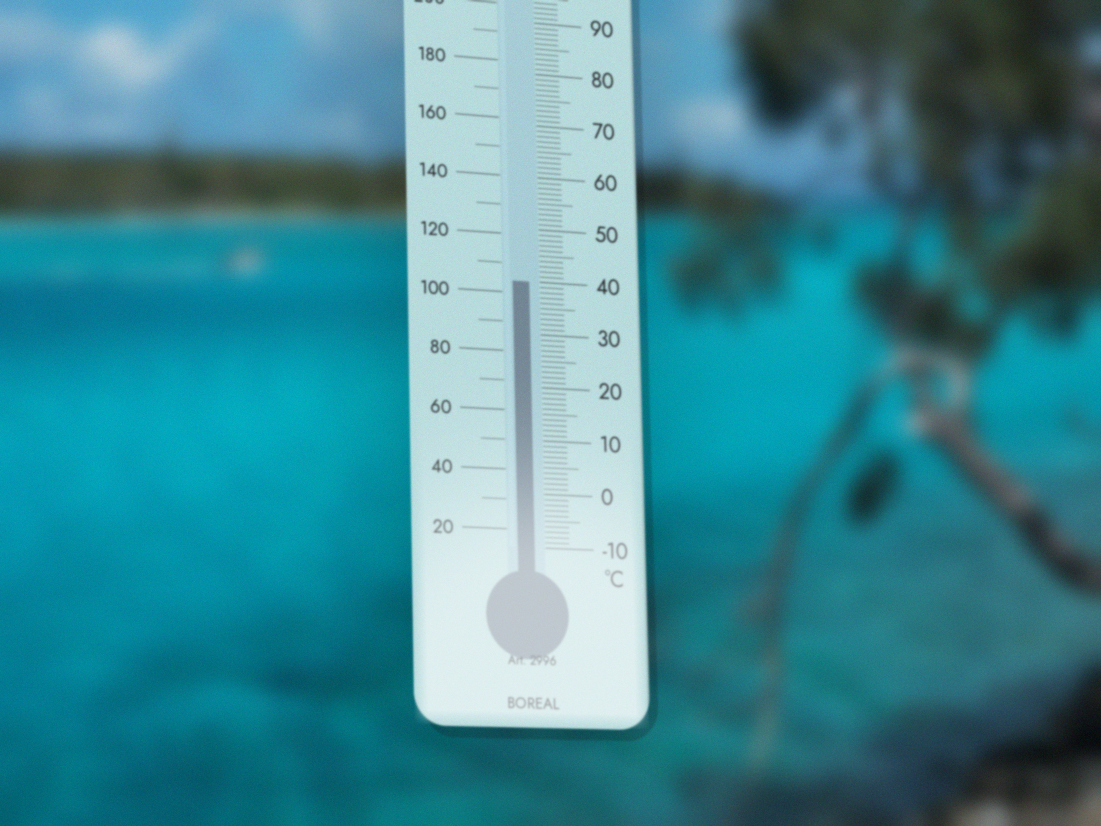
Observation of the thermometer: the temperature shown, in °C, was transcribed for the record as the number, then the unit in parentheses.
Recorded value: 40 (°C)
